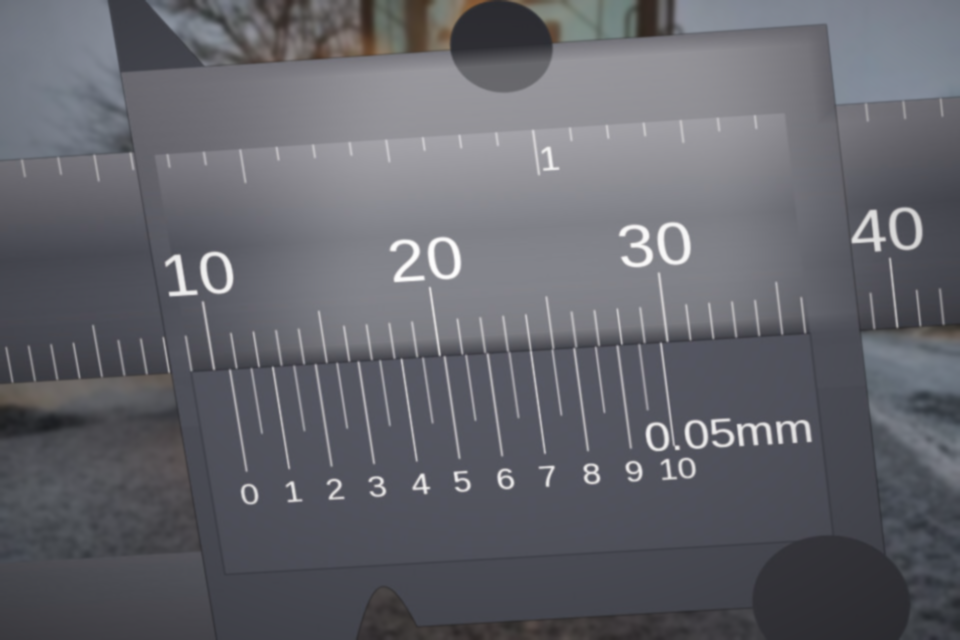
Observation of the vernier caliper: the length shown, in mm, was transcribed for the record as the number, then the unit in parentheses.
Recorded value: 10.7 (mm)
